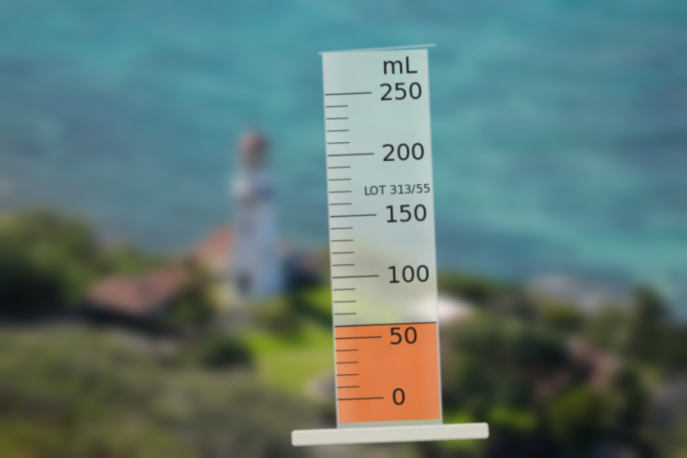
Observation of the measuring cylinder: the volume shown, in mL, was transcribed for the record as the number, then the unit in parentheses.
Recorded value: 60 (mL)
